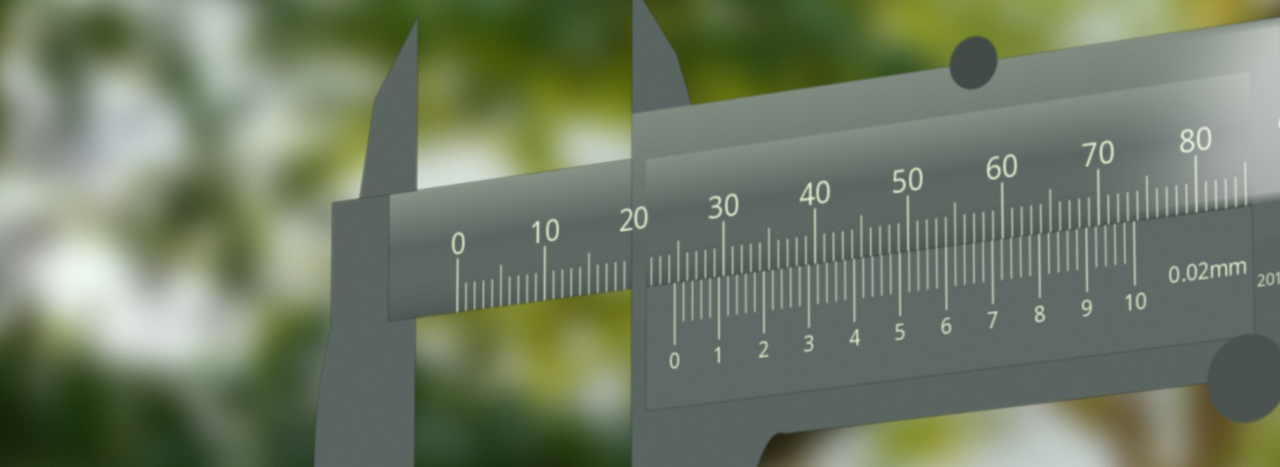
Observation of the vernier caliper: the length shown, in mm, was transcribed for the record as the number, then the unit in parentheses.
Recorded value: 24.6 (mm)
